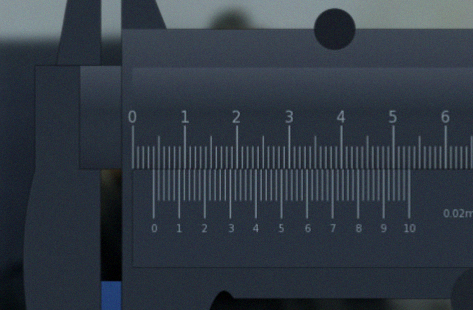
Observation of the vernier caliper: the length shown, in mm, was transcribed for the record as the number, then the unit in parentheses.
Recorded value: 4.0 (mm)
